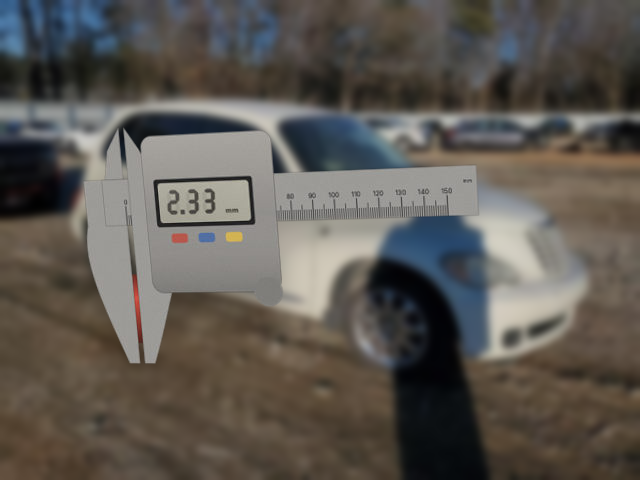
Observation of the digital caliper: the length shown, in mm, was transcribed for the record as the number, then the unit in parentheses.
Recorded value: 2.33 (mm)
